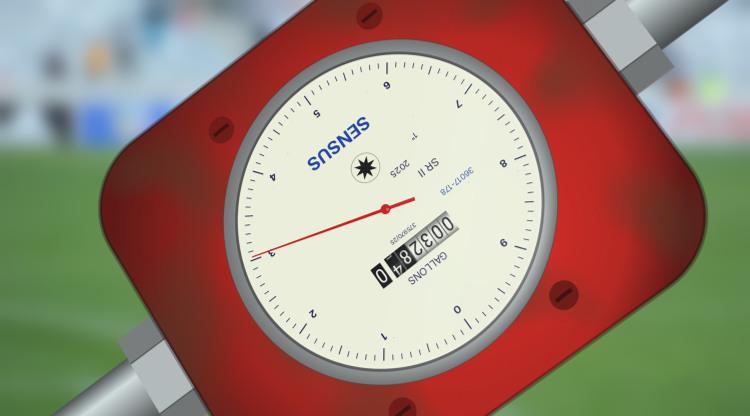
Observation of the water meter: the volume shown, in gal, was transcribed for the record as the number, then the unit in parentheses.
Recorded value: 32843.0 (gal)
